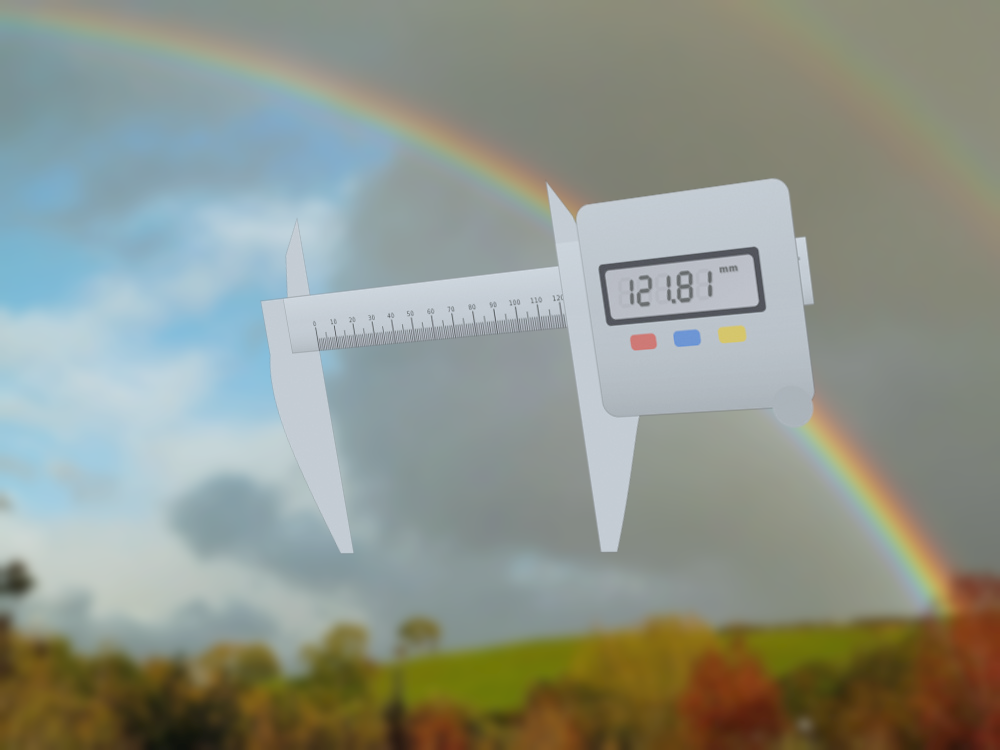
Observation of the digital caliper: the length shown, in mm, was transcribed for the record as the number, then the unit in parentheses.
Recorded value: 121.81 (mm)
